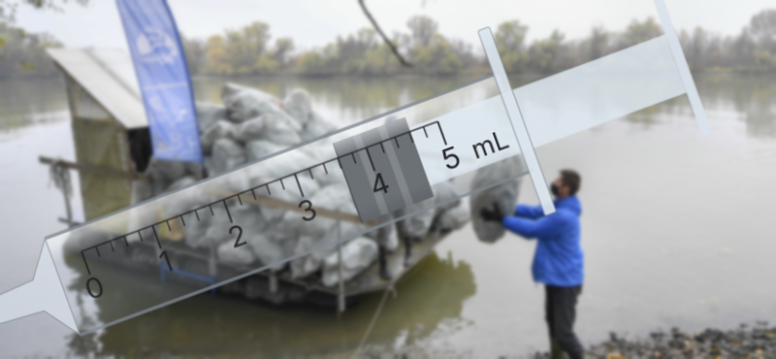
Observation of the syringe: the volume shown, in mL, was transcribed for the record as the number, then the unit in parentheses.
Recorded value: 3.6 (mL)
